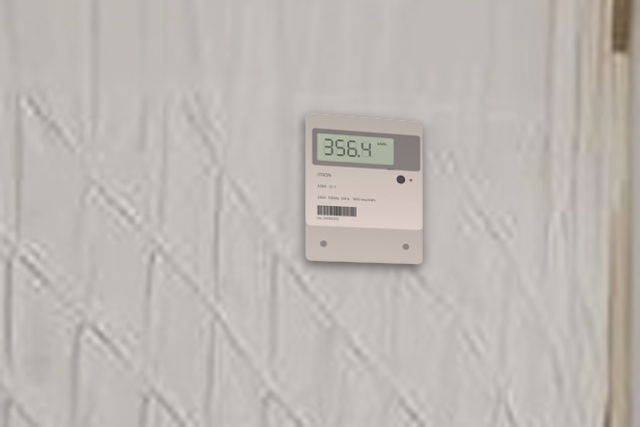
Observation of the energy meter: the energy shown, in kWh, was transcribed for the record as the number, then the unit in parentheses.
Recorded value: 356.4 (kWh)
